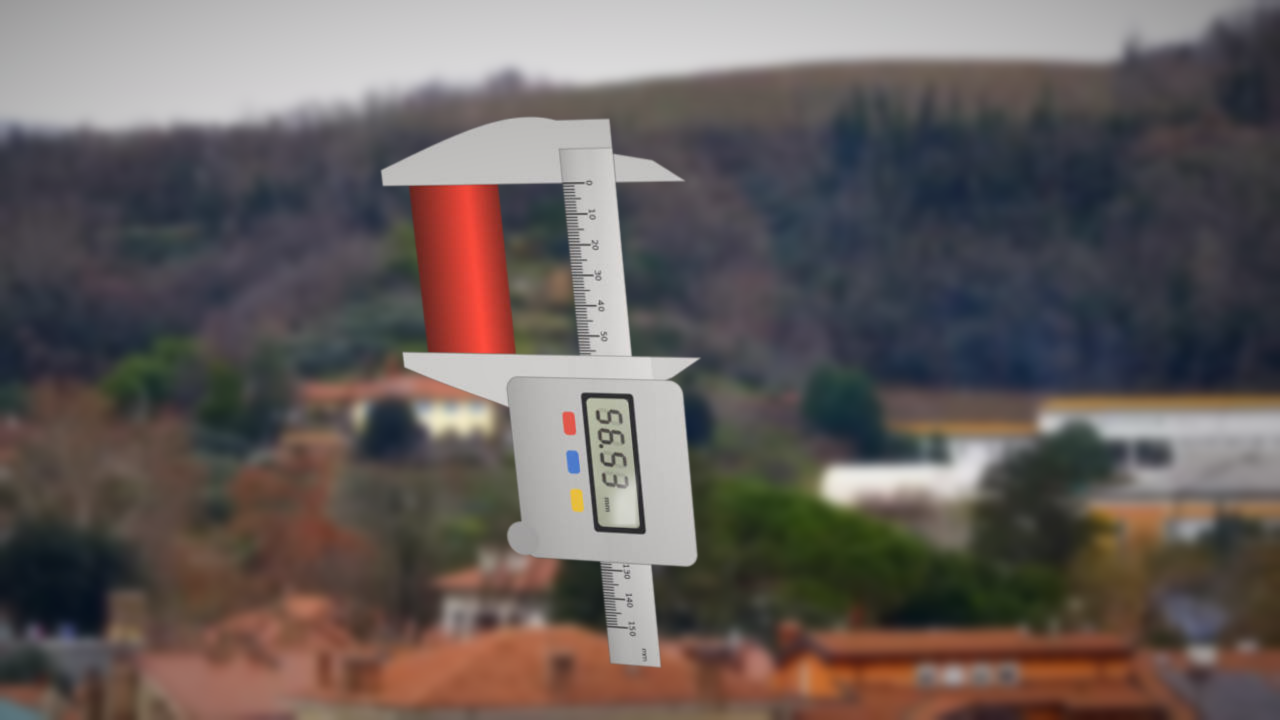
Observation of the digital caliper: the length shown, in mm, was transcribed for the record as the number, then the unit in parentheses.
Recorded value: 56.53 (mm)
